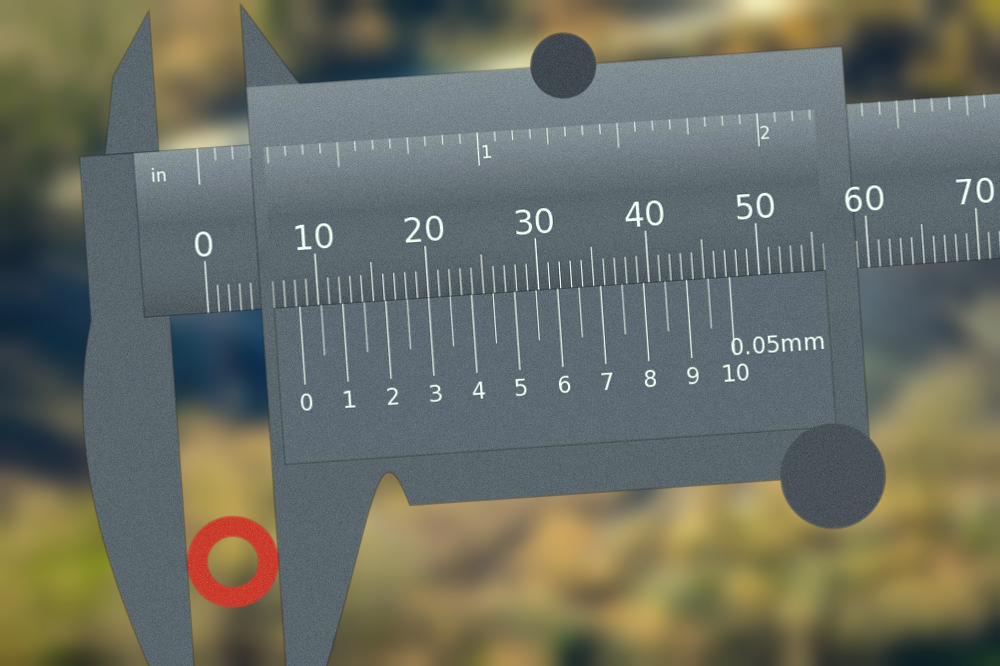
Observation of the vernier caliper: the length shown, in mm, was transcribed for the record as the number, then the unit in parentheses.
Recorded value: 8.3 (mm)
